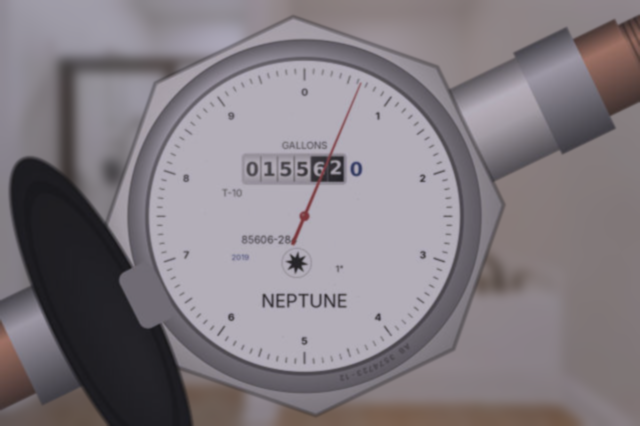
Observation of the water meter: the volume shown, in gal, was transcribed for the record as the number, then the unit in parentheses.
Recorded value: 155620.6 (gal)
